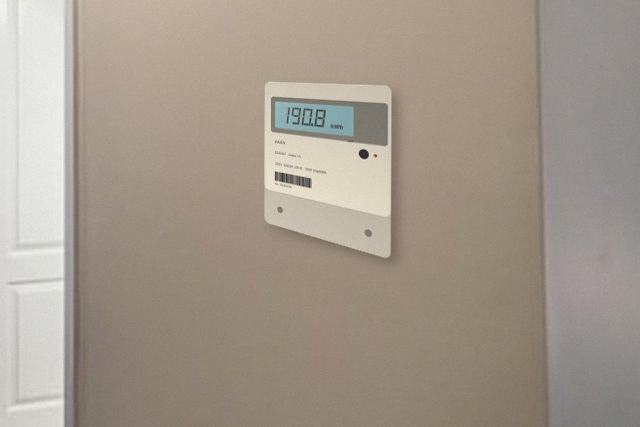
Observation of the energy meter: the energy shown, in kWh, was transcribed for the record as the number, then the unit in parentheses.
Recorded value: 190.8 (kWh)
